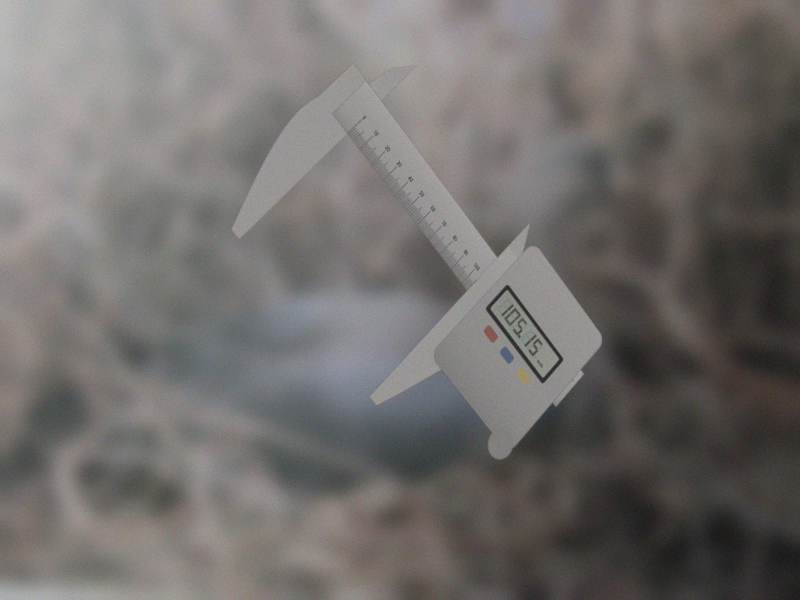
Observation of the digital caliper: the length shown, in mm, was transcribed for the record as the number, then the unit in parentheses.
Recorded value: 105.15 (mm)
